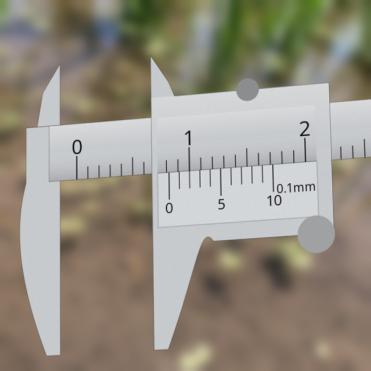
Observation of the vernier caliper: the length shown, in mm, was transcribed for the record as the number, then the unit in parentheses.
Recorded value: 8.2 (mm)
